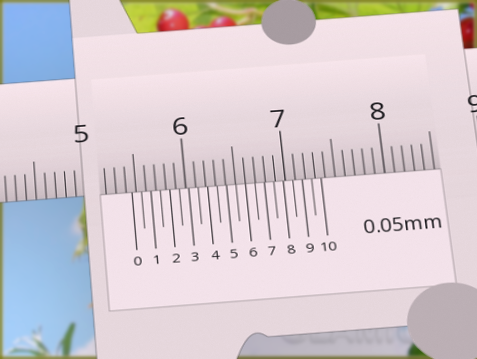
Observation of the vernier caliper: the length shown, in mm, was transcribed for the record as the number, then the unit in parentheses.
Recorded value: 54.6 (mm)
